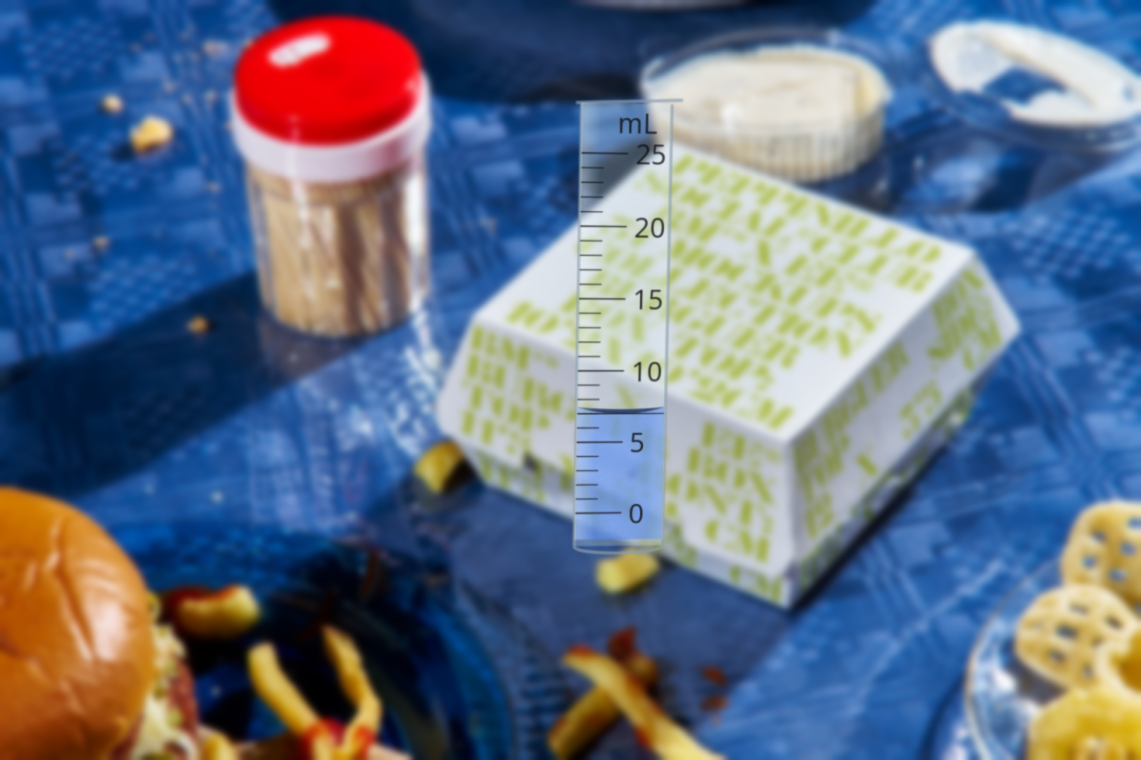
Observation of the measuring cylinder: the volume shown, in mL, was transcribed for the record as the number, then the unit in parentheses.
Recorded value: 7 (mL)
